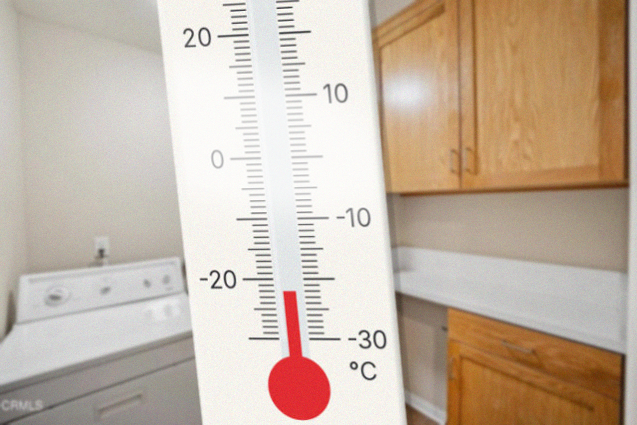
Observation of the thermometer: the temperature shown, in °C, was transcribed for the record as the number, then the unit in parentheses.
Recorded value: -22 (°C)
